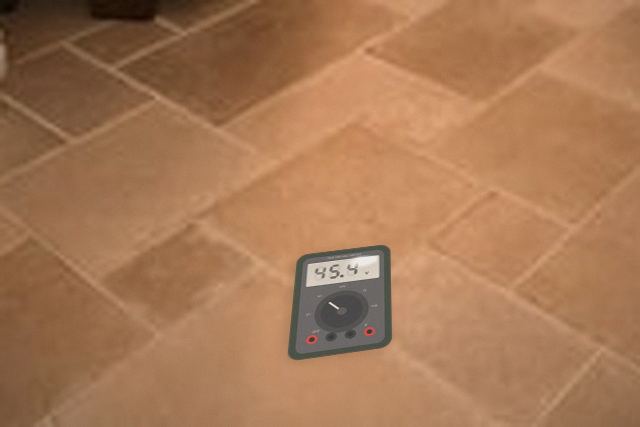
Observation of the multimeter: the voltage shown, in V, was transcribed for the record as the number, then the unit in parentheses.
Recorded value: 45.4 (V)
